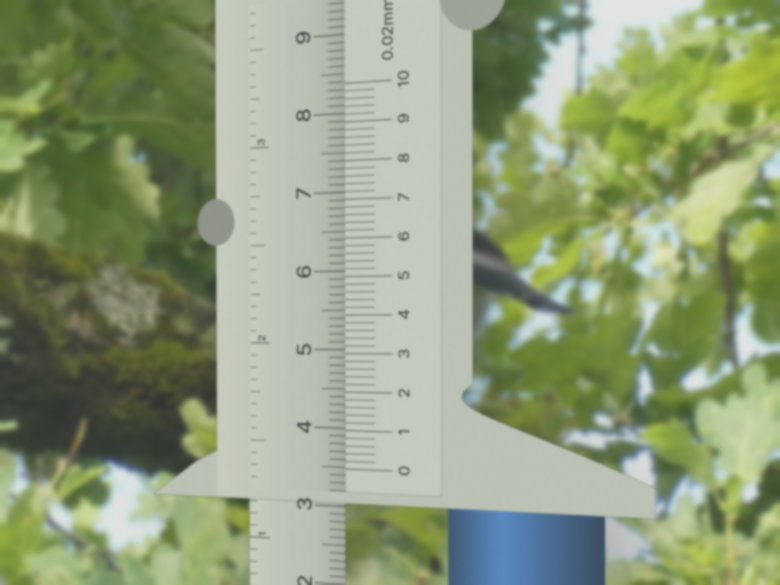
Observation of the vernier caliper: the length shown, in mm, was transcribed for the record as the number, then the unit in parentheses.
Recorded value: 34.8 (mm)
